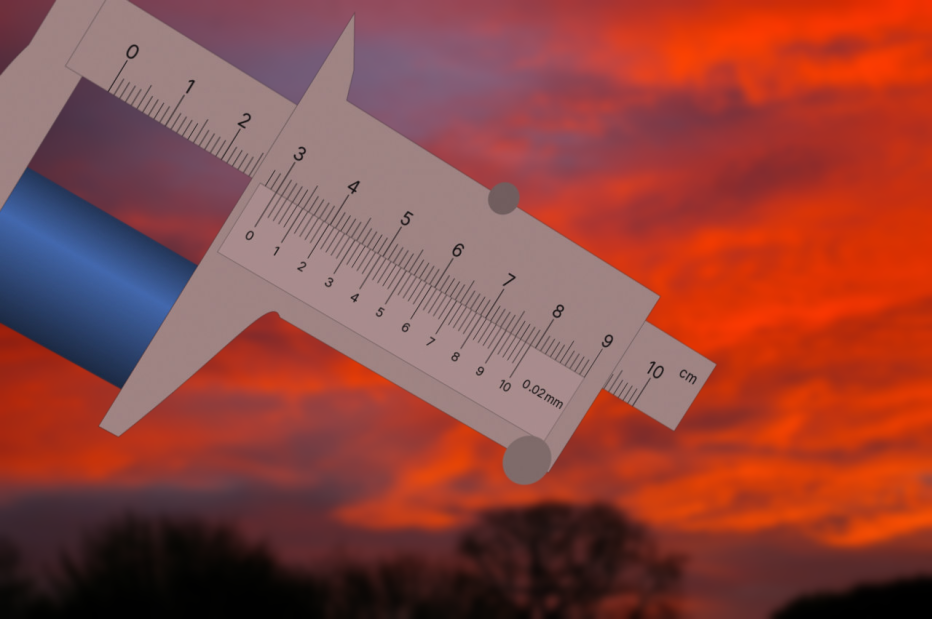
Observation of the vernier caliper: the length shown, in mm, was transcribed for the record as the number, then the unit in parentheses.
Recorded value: 30.0 (mm)
